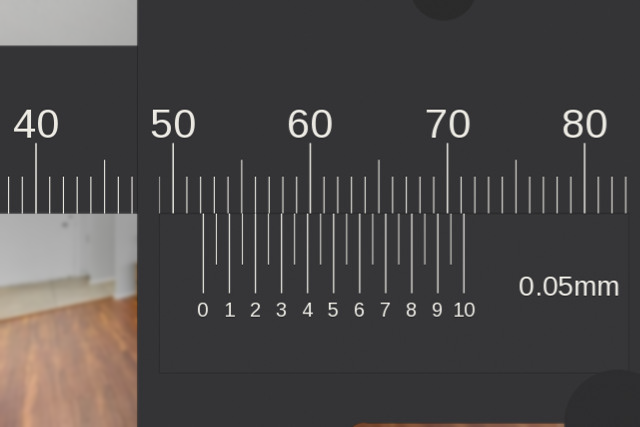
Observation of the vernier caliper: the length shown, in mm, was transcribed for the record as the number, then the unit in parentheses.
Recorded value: 52.2 (mm)
